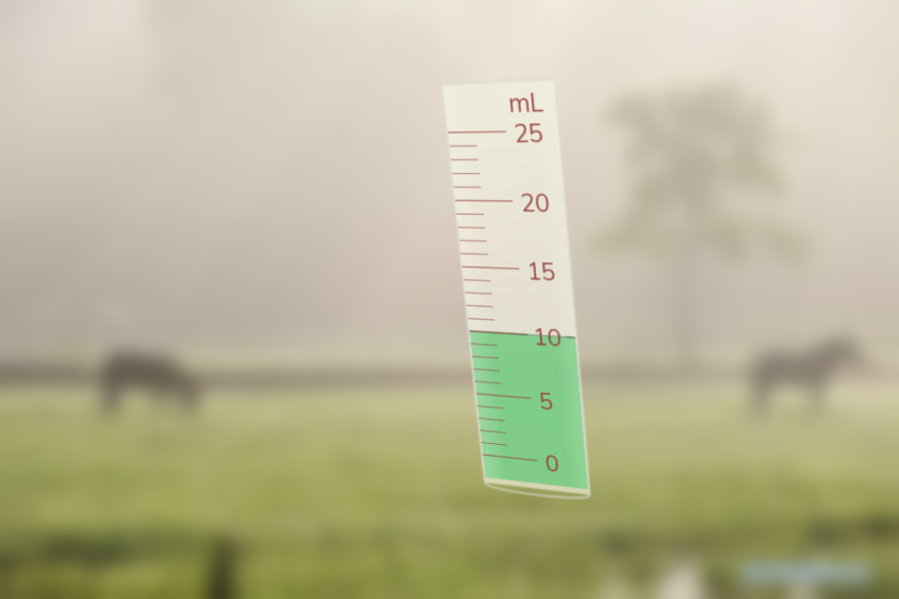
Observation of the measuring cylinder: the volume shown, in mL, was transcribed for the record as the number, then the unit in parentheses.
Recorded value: 10 (mL)
